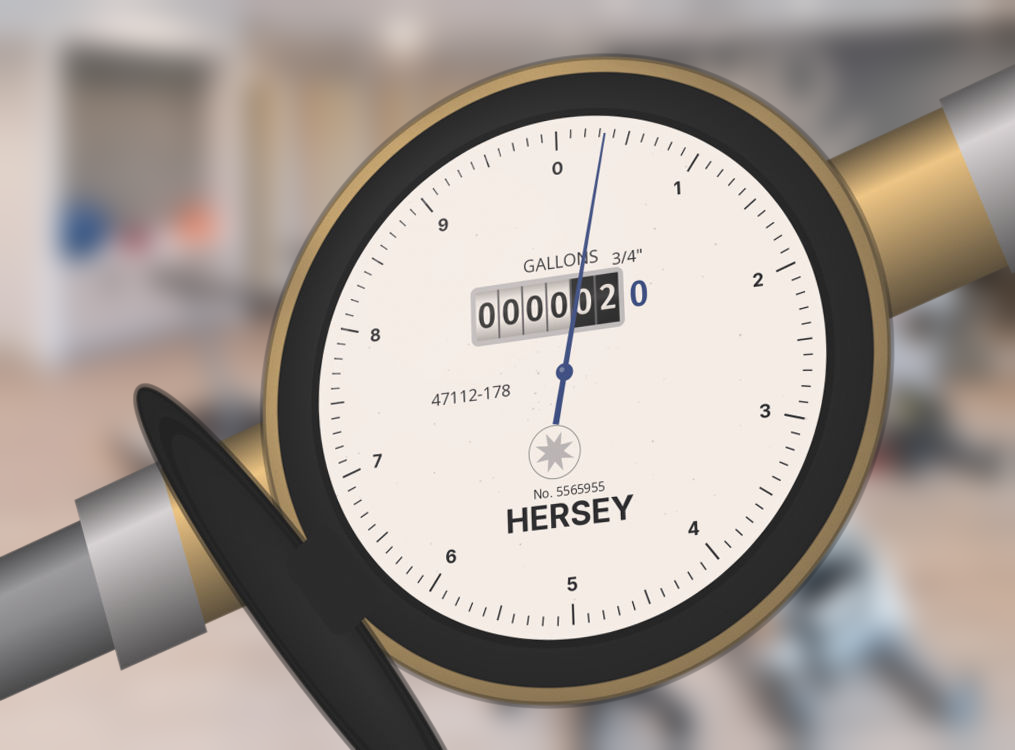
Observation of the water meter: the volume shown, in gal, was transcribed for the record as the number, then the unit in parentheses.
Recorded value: 20.3 (gal)
